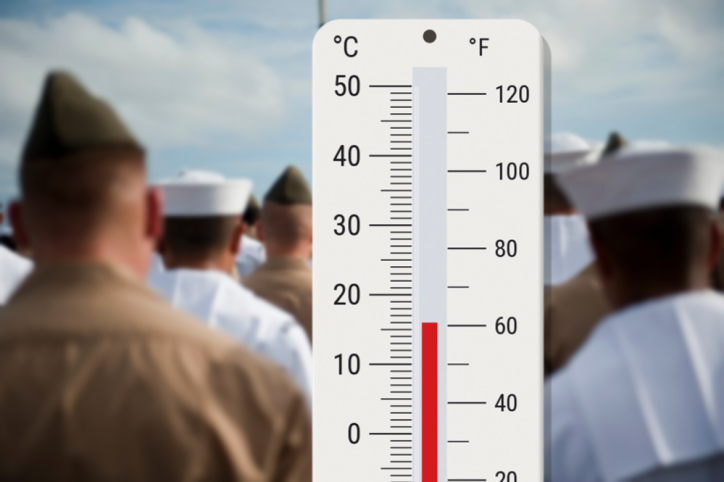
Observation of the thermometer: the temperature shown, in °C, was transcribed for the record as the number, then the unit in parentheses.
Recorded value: 16 (°C)
